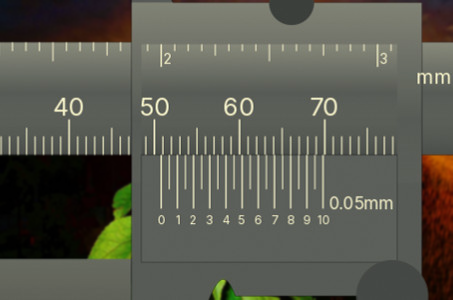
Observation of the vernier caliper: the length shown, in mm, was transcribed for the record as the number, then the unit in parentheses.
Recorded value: 50.8 (mm)
